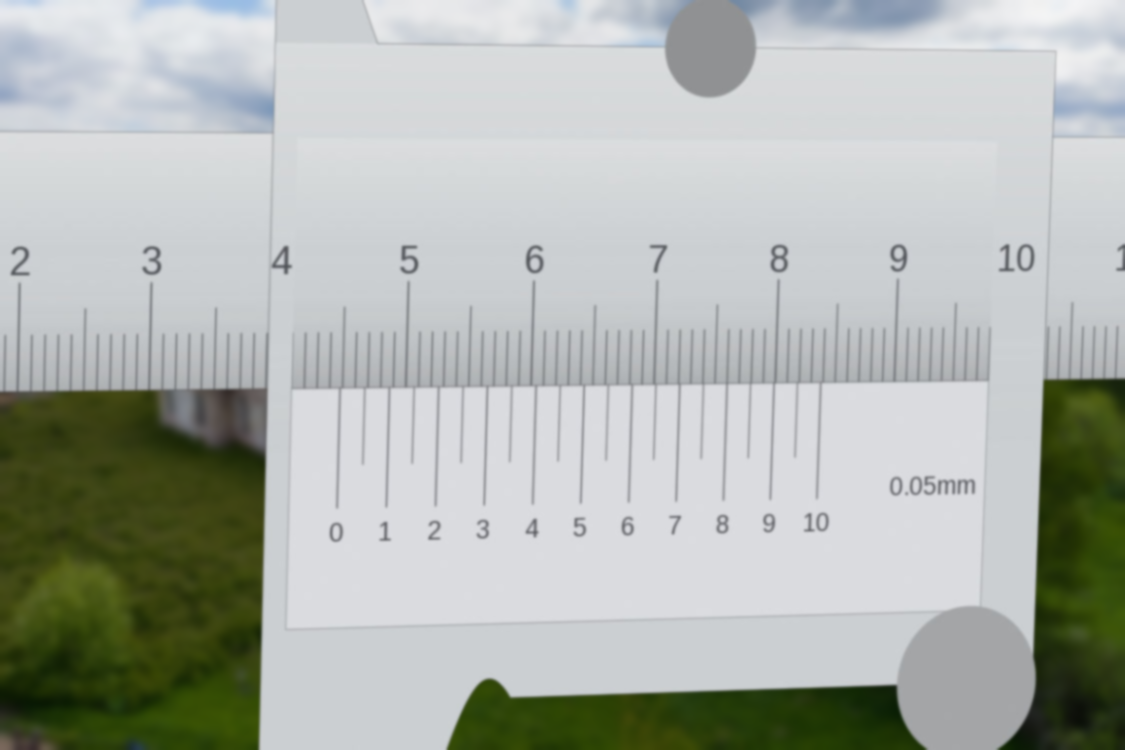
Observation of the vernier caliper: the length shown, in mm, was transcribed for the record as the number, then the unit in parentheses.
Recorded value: 44.8 (mm)
